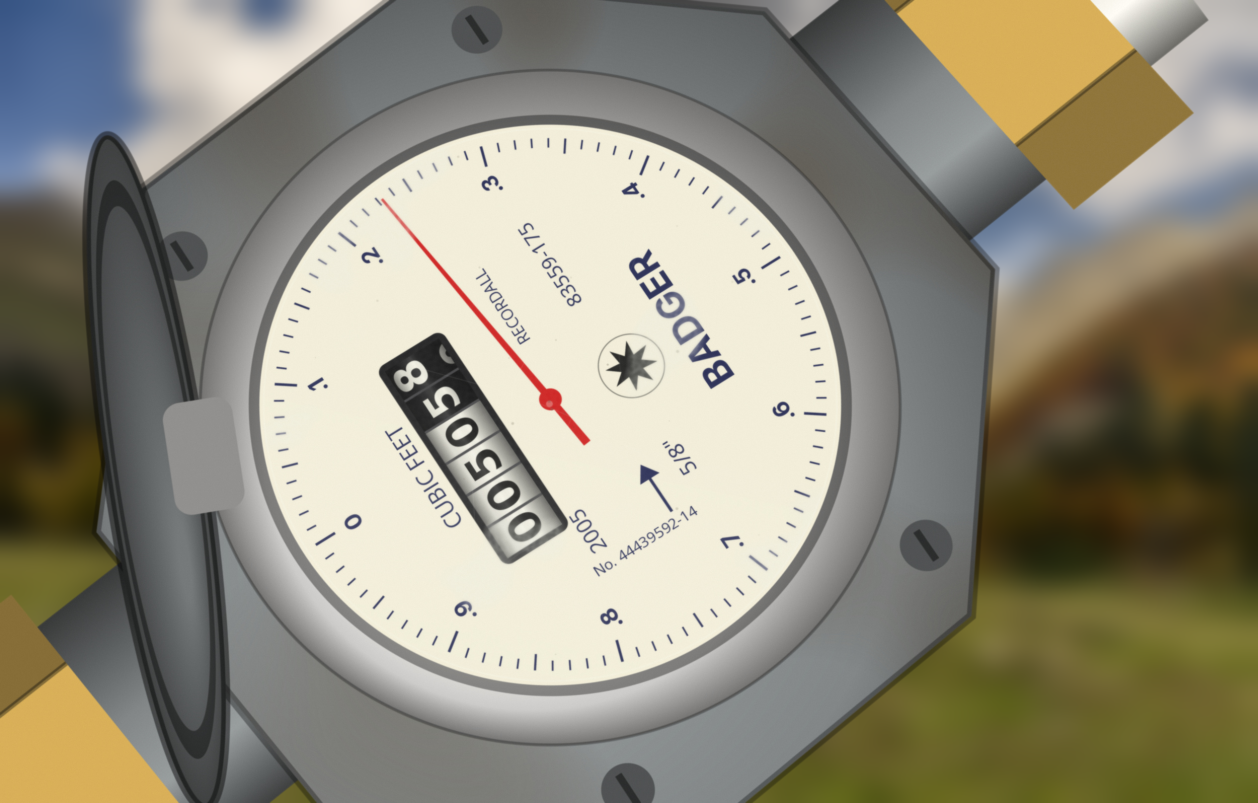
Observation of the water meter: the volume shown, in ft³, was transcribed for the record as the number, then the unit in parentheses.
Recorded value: 5058.23 (ft³)
